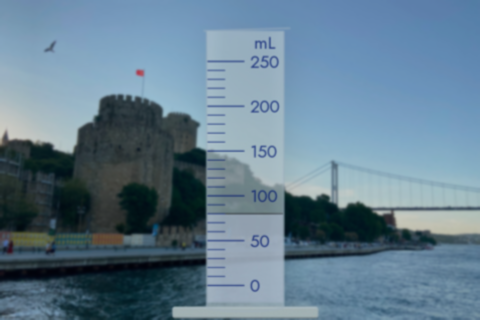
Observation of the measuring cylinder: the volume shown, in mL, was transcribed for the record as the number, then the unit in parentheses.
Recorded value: 80 (mL)
